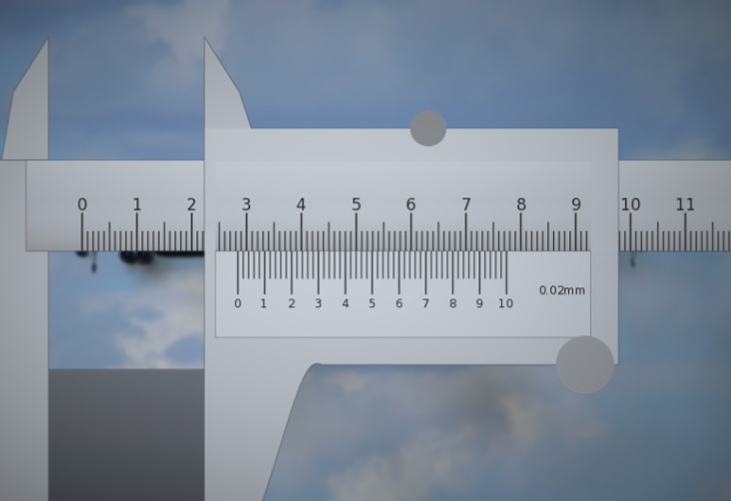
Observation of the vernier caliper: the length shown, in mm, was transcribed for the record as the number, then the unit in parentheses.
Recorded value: 28.4 (mm)
